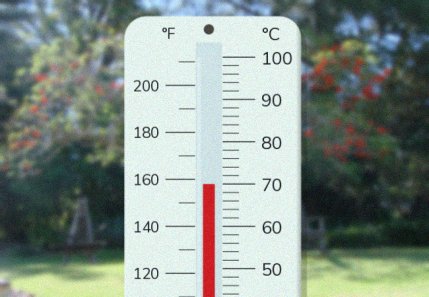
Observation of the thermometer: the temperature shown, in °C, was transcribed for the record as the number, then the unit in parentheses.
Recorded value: 70 (°C)
